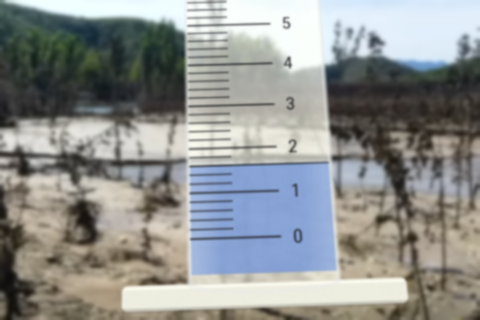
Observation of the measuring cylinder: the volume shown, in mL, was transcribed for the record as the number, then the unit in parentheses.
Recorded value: 1.6 (mL)
